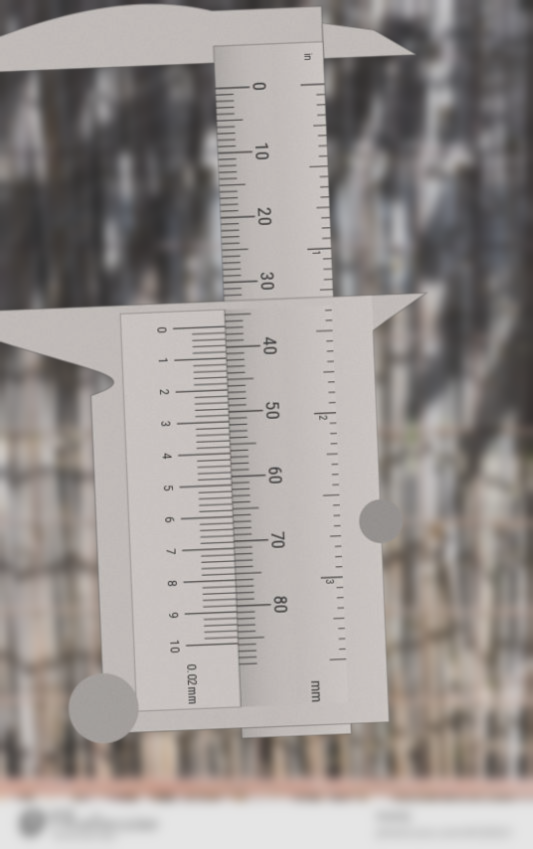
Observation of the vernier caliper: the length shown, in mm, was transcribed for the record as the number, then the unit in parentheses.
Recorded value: 36.8 (mm)
